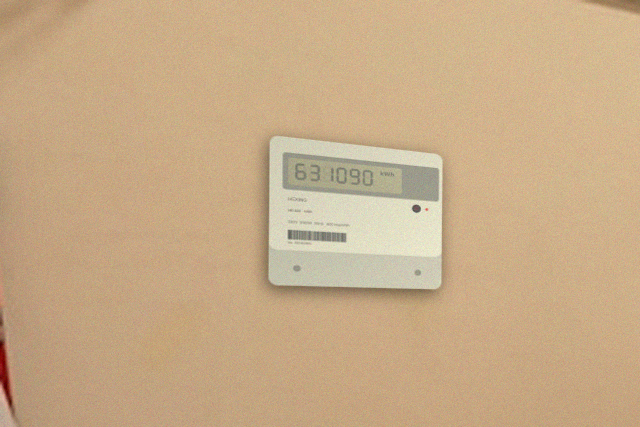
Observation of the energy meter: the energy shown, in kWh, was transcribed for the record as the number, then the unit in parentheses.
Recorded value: 631090 (kWh)
